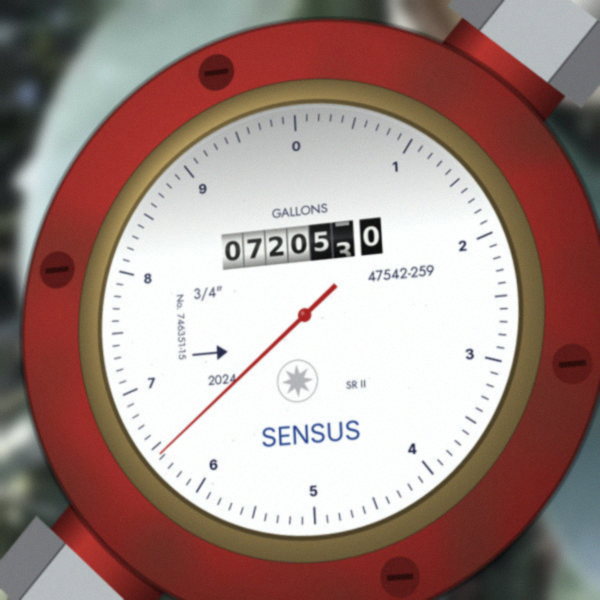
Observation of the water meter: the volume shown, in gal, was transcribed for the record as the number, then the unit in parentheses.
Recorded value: 720526.4 (gal)
